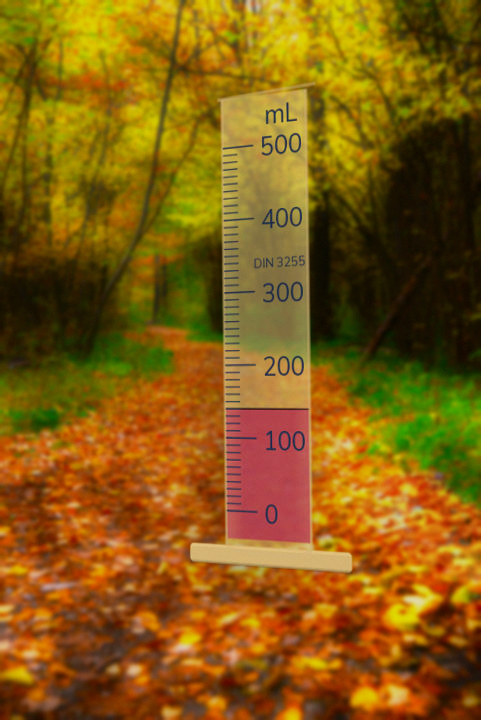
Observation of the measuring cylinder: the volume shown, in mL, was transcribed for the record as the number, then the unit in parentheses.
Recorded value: 140 (mL)
